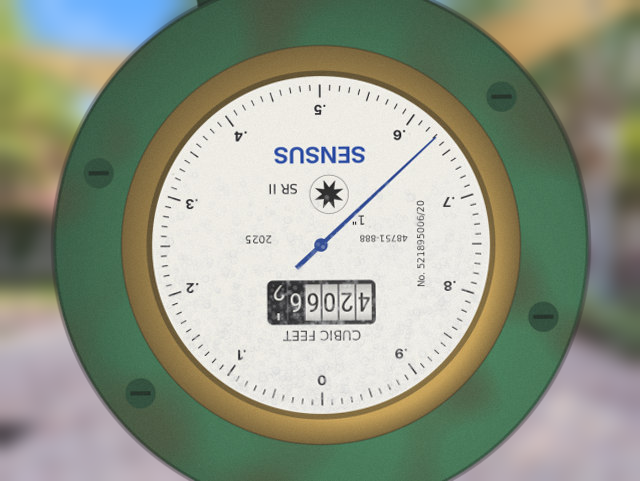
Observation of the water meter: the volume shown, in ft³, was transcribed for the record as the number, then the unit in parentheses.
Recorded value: 420661.63 (ft³)
